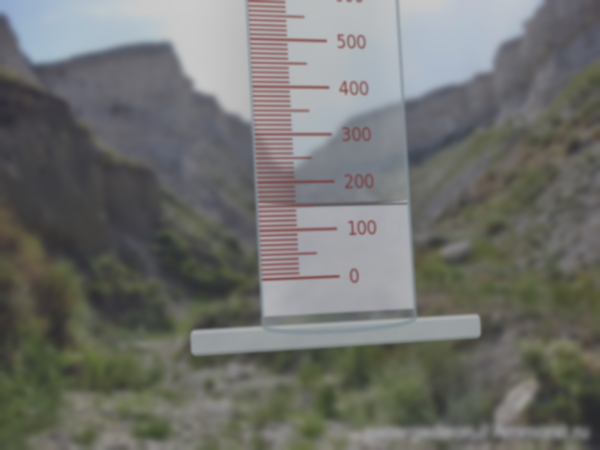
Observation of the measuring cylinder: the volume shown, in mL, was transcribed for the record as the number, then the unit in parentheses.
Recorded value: 150 (mL)
